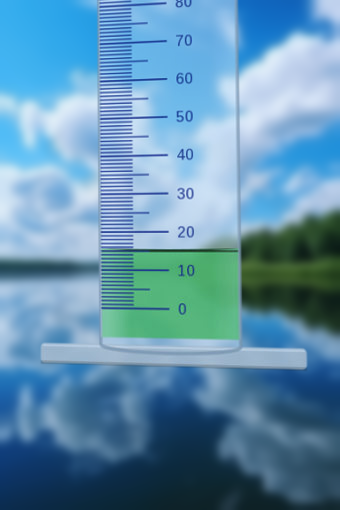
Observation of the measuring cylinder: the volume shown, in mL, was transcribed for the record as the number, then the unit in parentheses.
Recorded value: 15 (mL)
